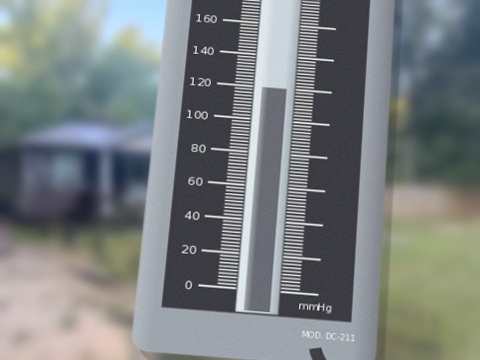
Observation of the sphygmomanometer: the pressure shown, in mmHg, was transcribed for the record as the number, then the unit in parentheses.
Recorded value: 120 (mmHg)
